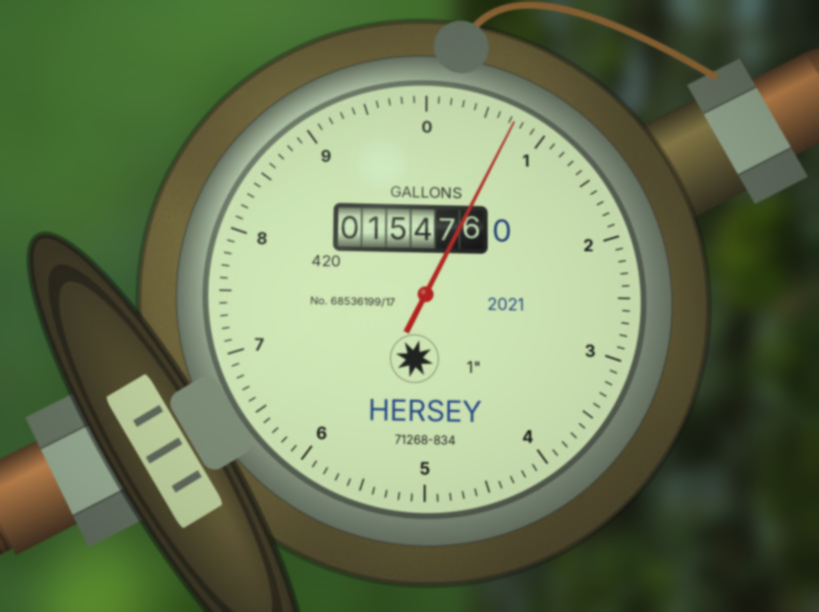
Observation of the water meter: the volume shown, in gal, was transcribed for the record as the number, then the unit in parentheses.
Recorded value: 154760.7 (gal)
